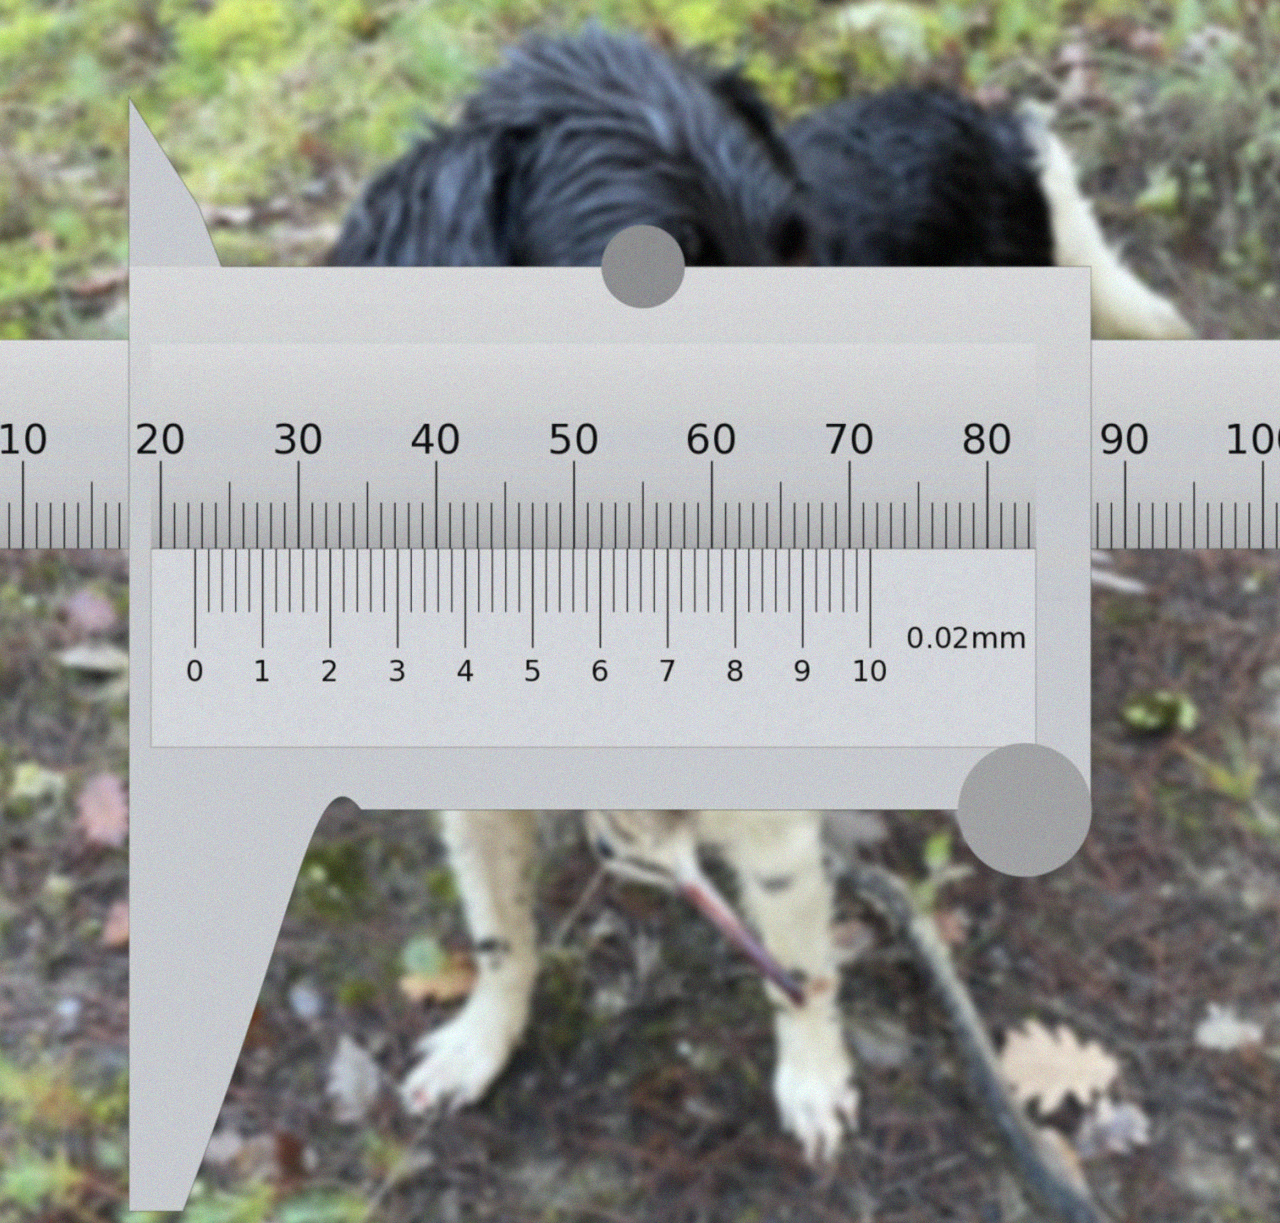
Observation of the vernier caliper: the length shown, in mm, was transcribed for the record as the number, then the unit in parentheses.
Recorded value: 22.5 (mm)
